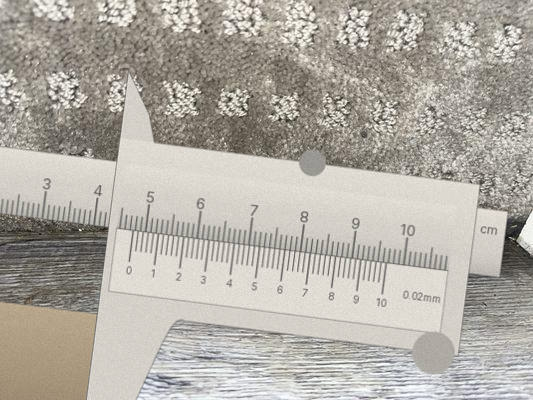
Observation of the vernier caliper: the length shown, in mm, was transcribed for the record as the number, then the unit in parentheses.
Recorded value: 47.6 (mm)
